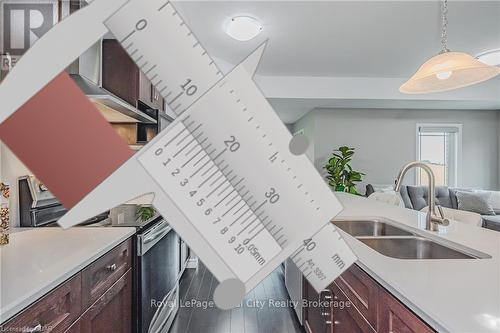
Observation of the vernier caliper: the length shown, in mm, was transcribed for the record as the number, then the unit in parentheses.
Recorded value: 14.0 (mm)
